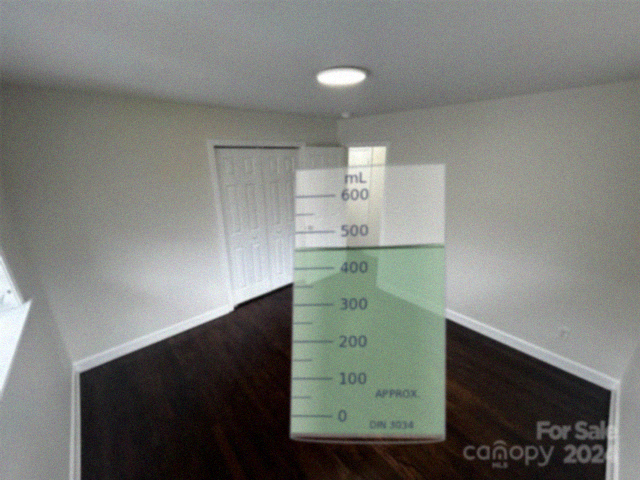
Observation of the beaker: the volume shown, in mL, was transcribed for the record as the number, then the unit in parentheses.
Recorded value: 450 (mL)
